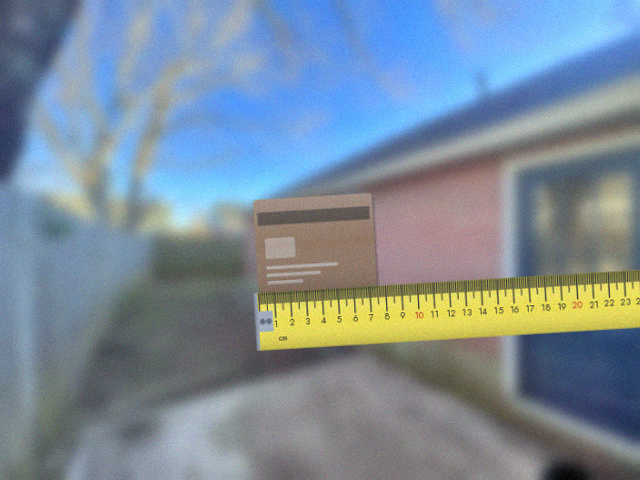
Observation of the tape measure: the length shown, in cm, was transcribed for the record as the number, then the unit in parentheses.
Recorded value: 7.5 (cm)
